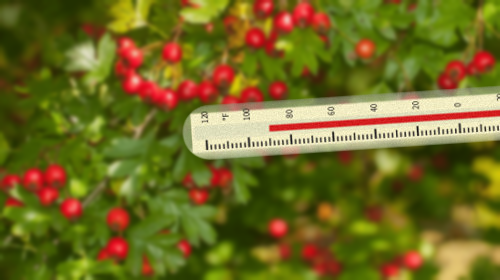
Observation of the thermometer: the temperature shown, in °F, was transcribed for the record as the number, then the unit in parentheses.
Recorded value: 90 (°F)
